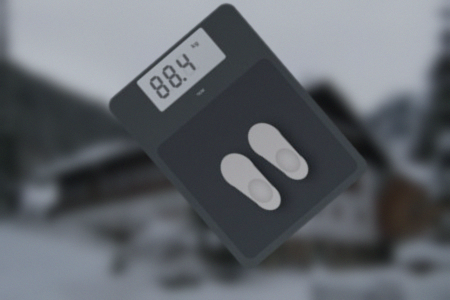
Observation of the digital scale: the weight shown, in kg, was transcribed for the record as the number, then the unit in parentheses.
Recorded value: 88.4 (kg)
